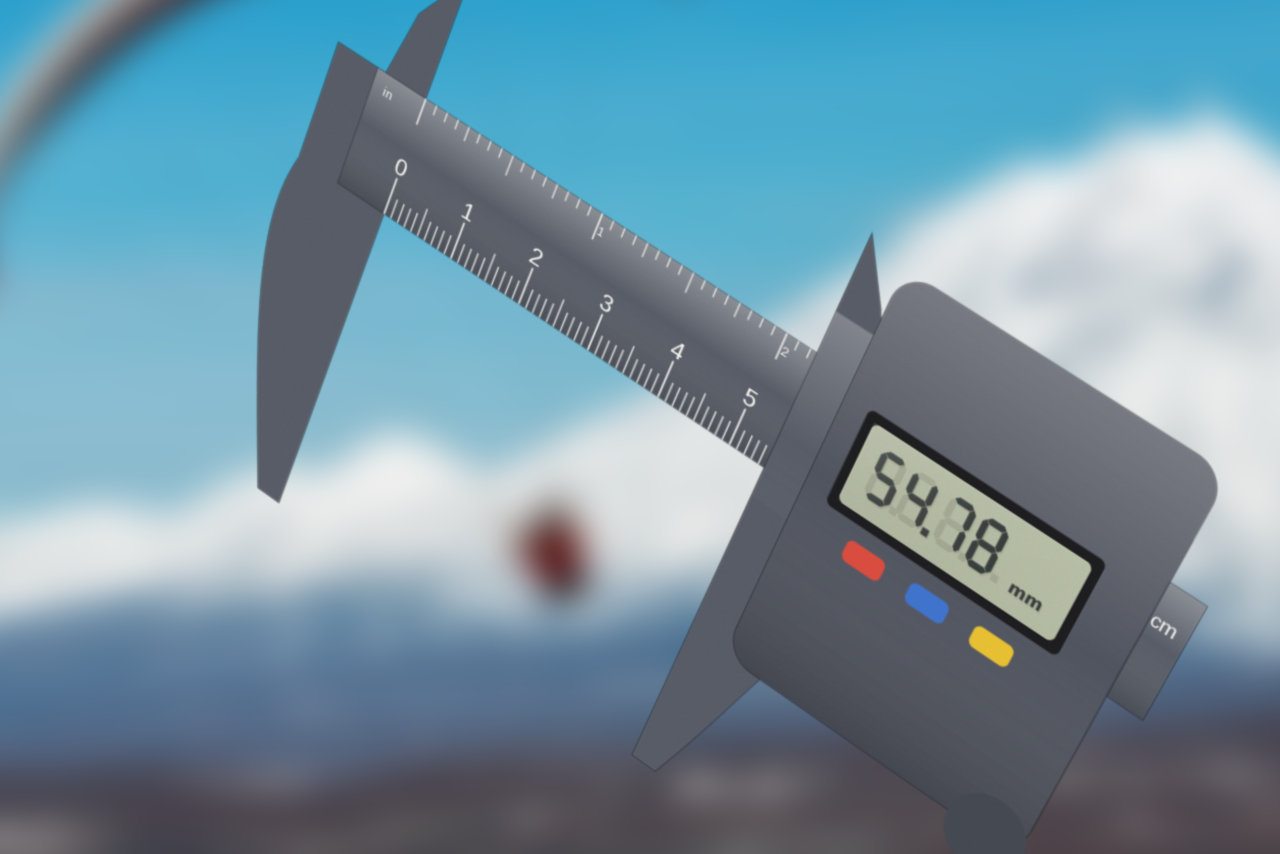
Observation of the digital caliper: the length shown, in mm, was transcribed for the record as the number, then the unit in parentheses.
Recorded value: 54.78 (mm)
